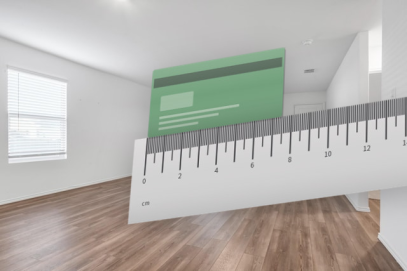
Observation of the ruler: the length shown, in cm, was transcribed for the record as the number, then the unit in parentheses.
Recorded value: 7.5 (cm)
